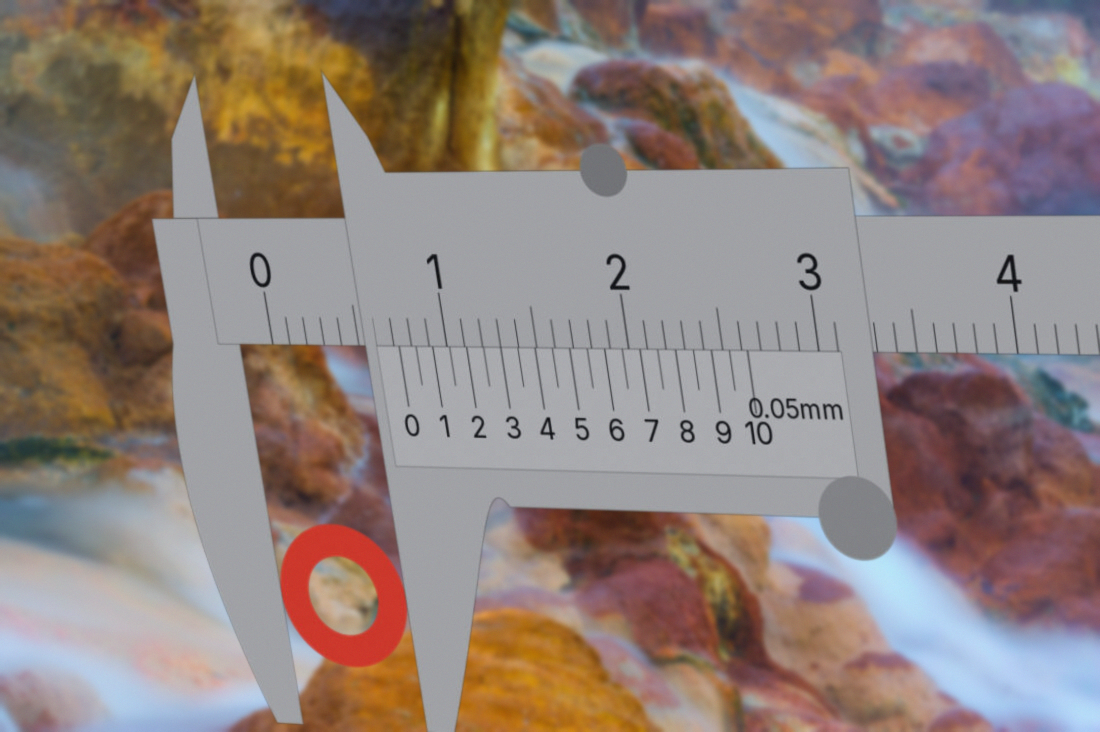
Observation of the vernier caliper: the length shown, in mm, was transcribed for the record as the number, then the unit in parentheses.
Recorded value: 7.3 (mm)
